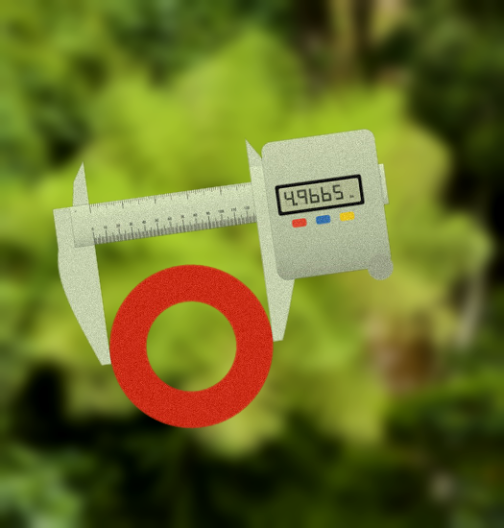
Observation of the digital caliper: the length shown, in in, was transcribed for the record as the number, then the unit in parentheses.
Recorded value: 4.9665 (in)
